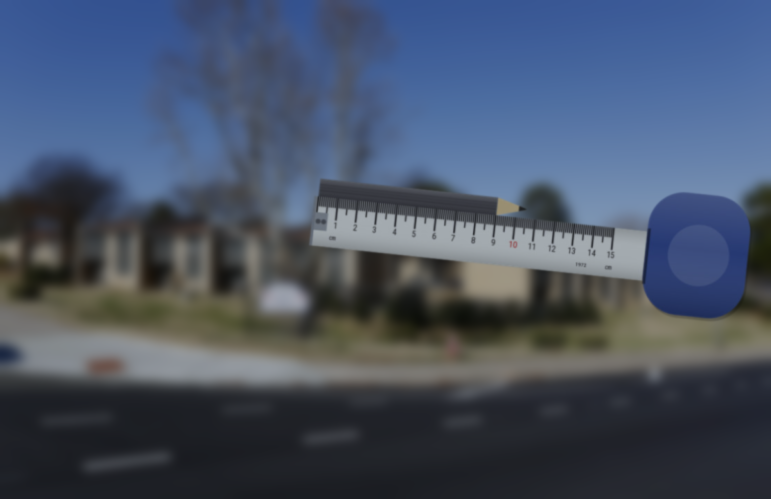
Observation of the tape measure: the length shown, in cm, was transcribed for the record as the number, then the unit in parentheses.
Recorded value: 10.5 (cm)
